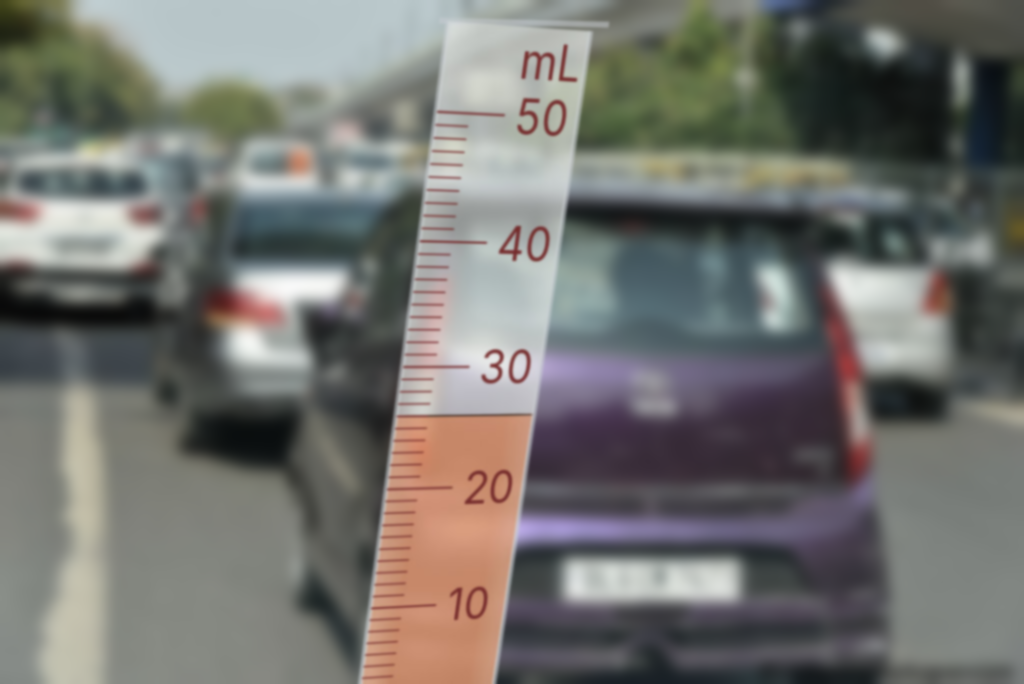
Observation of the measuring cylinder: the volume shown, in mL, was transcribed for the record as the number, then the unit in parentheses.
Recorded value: 26 (mL)
